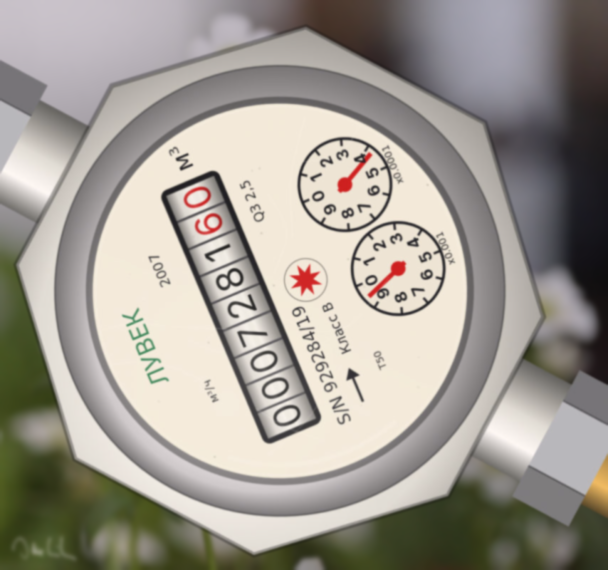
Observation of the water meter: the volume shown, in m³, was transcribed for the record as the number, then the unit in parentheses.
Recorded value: 7281.5994 (m³)
